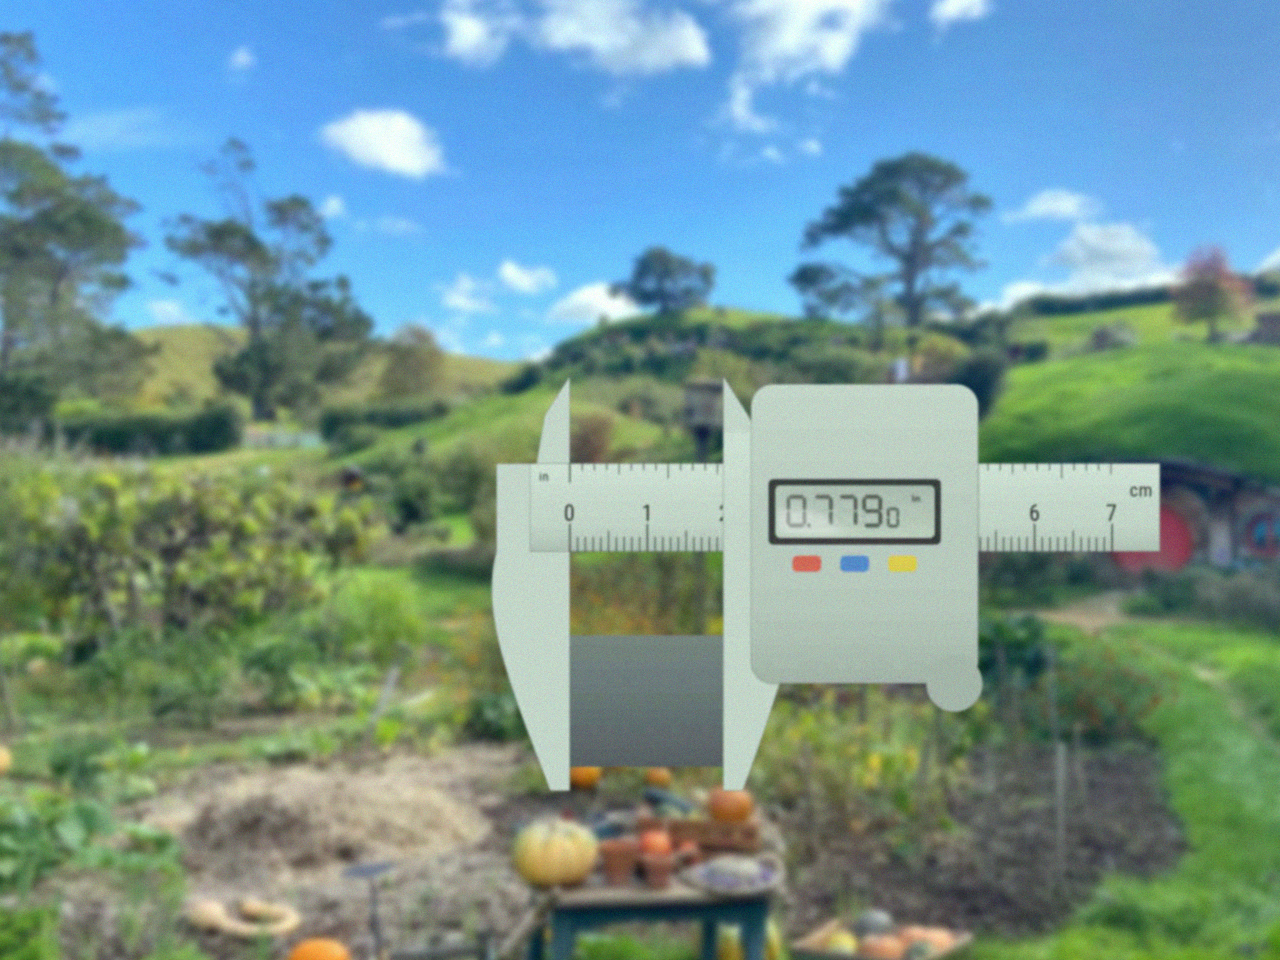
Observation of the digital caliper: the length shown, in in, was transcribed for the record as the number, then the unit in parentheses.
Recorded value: 0.7790 (in)
